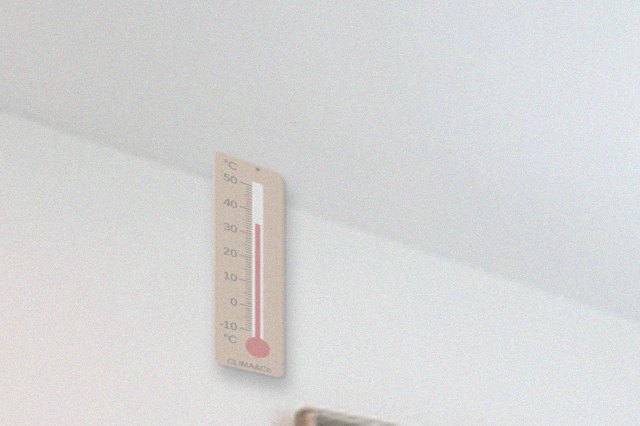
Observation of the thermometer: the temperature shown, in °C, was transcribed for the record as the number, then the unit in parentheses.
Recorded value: 35 (°C)
